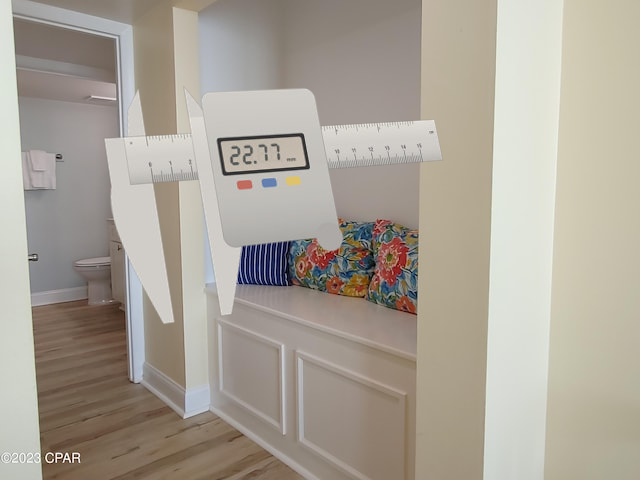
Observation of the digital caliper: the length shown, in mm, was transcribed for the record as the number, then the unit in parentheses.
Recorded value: 22.77 (mm)
